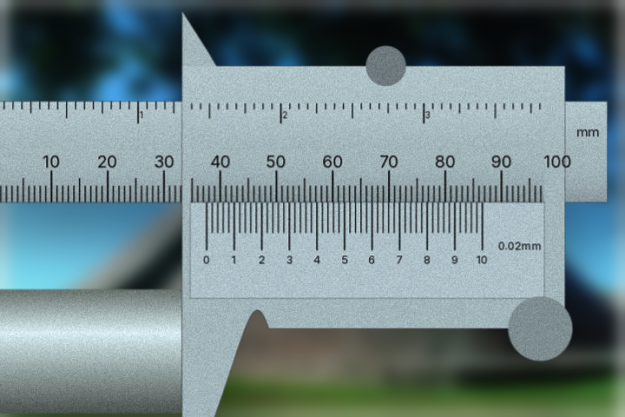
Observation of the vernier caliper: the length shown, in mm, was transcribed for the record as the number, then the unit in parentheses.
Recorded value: 37.6 (mm)
